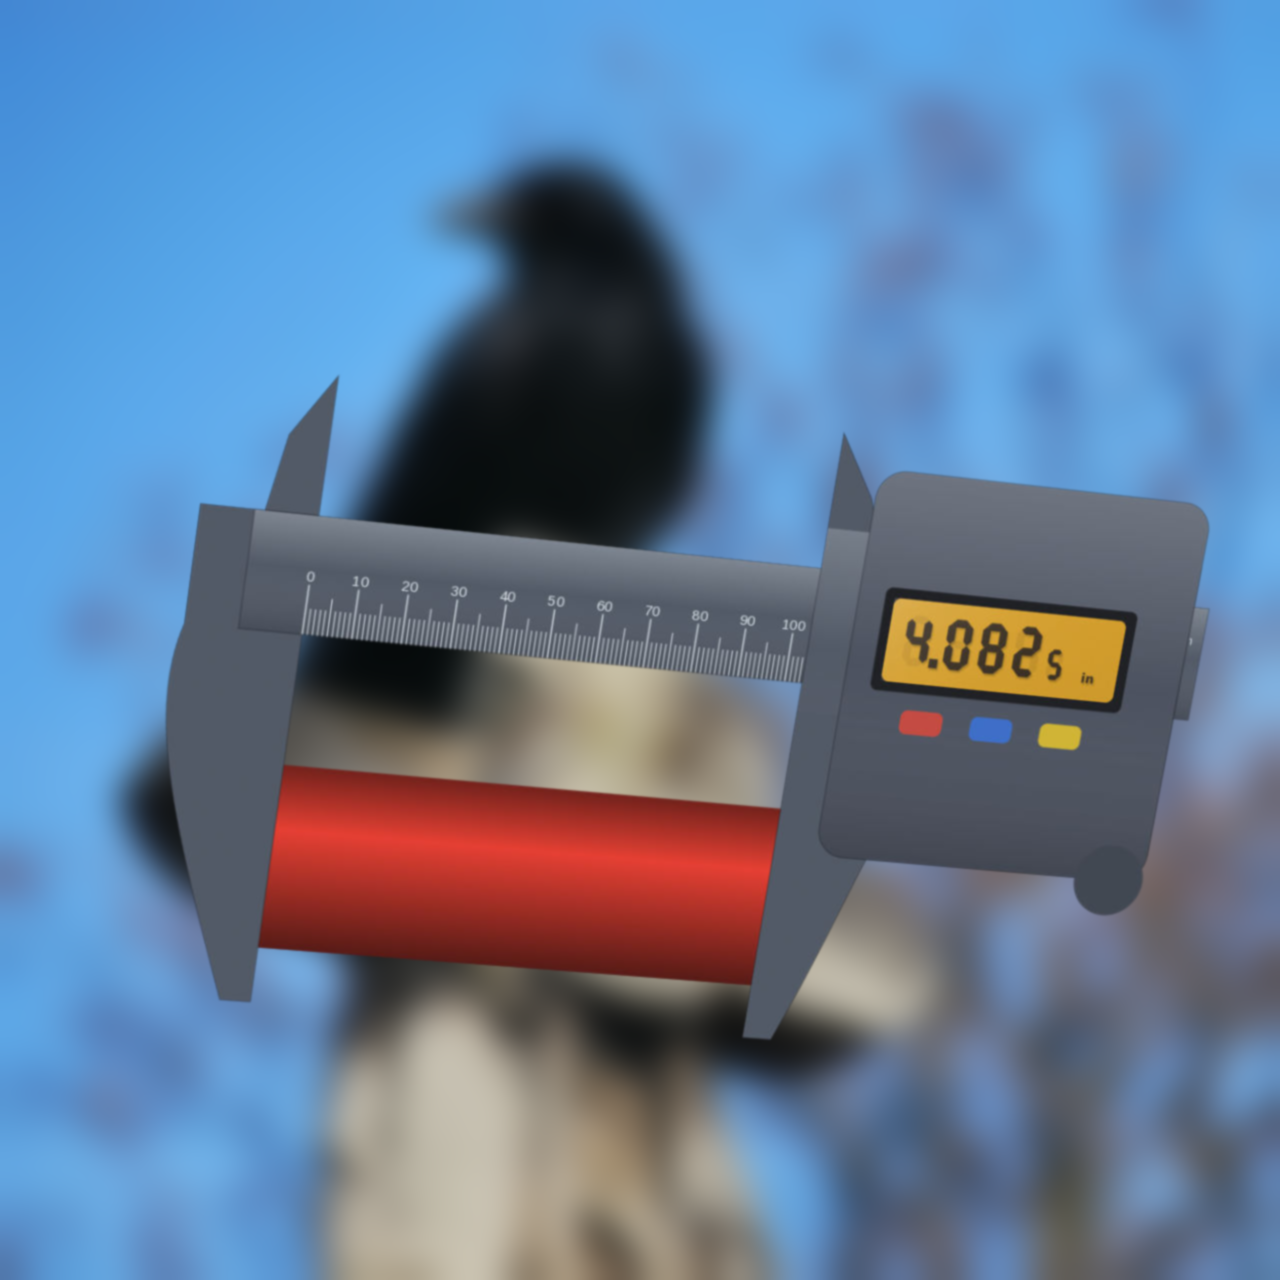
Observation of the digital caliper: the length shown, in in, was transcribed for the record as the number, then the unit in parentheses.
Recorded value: 4.0825 (in)
